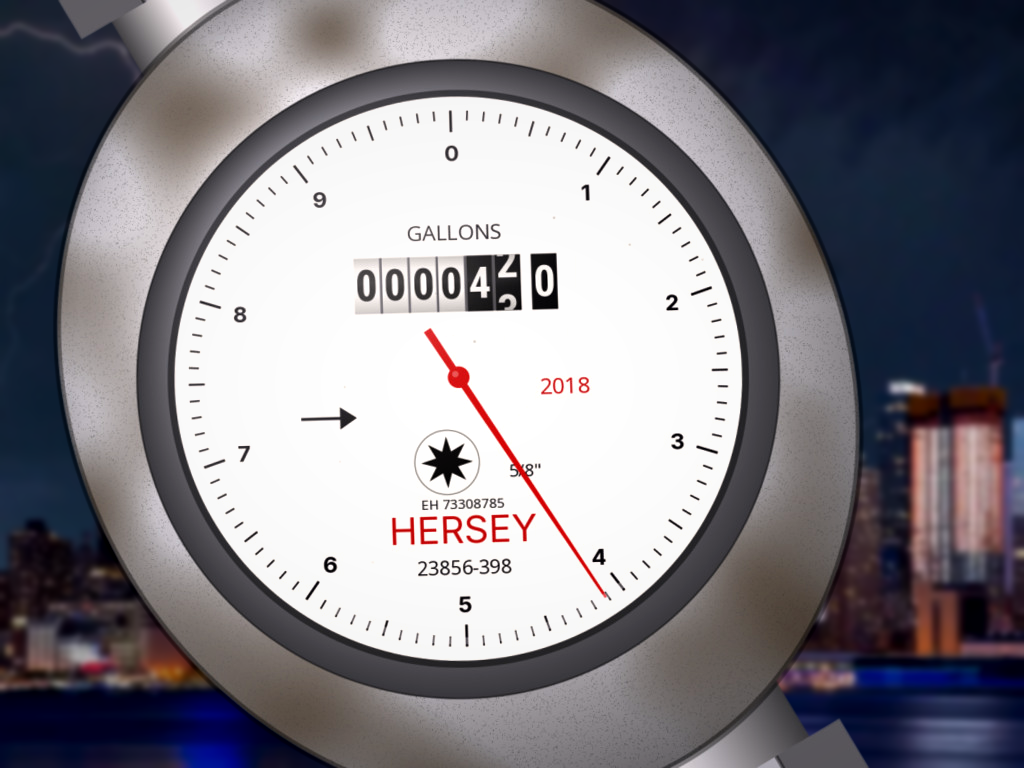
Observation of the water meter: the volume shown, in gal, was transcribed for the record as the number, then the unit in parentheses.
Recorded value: 424.1 (gal)
